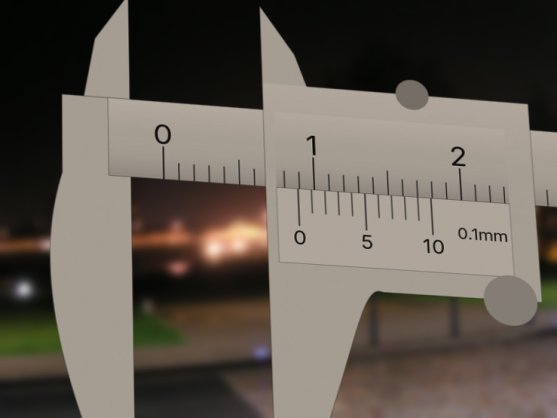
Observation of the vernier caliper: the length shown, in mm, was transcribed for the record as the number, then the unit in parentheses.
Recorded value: 8.9 (mm)
